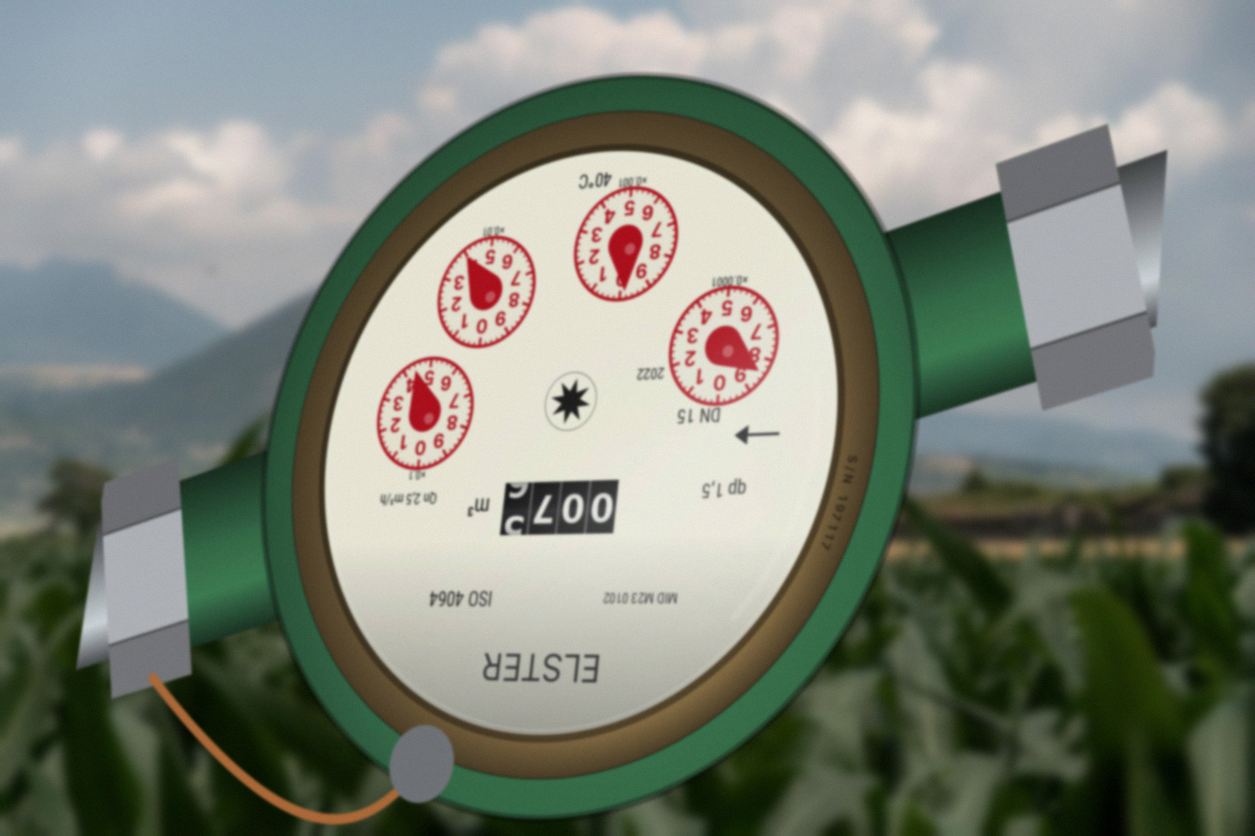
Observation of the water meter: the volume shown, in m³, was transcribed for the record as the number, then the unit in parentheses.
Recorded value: 75.4398 (m³)
